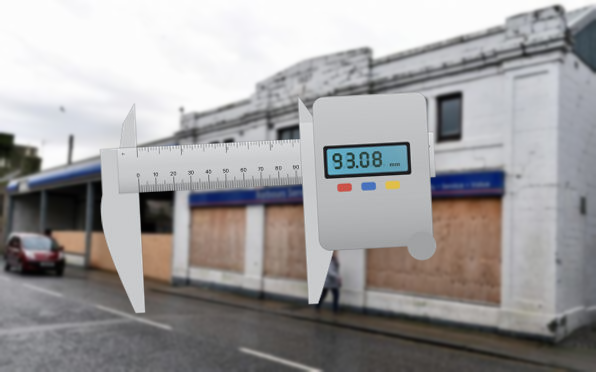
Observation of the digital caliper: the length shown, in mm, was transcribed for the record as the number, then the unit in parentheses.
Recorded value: 93.08 (mm)
